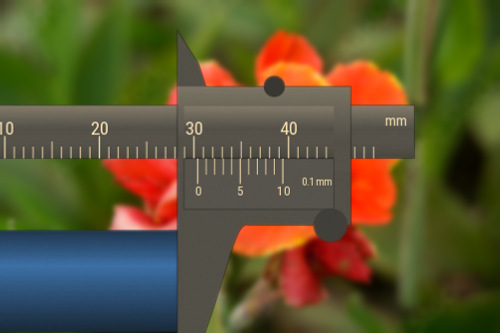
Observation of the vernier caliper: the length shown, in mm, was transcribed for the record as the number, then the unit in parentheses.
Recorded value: 30.4 (mm)
